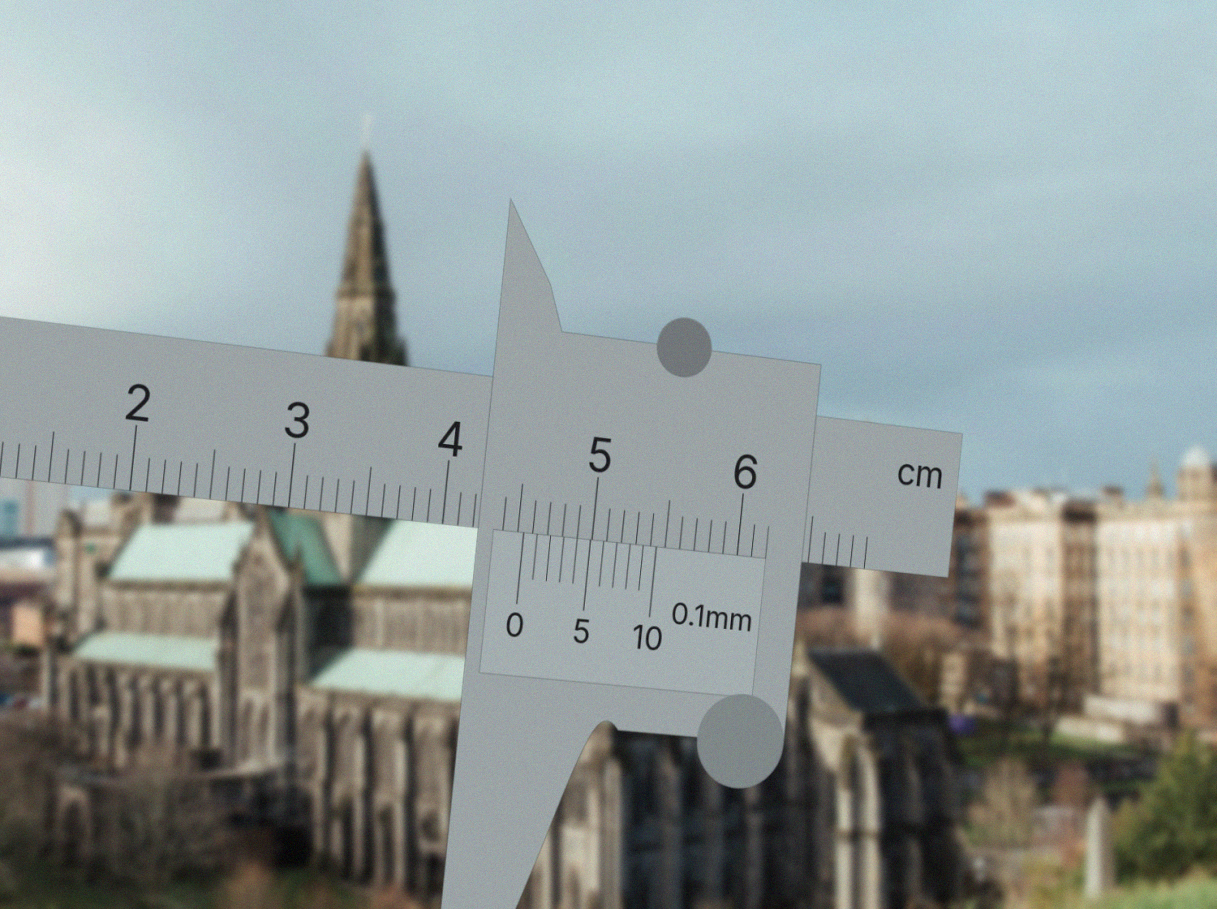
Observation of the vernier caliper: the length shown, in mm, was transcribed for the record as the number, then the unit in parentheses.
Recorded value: 45.4 (mm)
